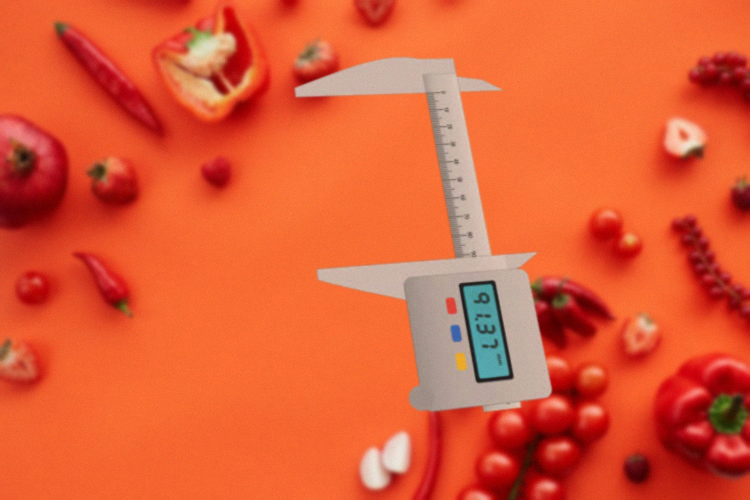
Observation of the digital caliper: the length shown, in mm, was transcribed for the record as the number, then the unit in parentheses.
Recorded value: 91.37 (mm)
